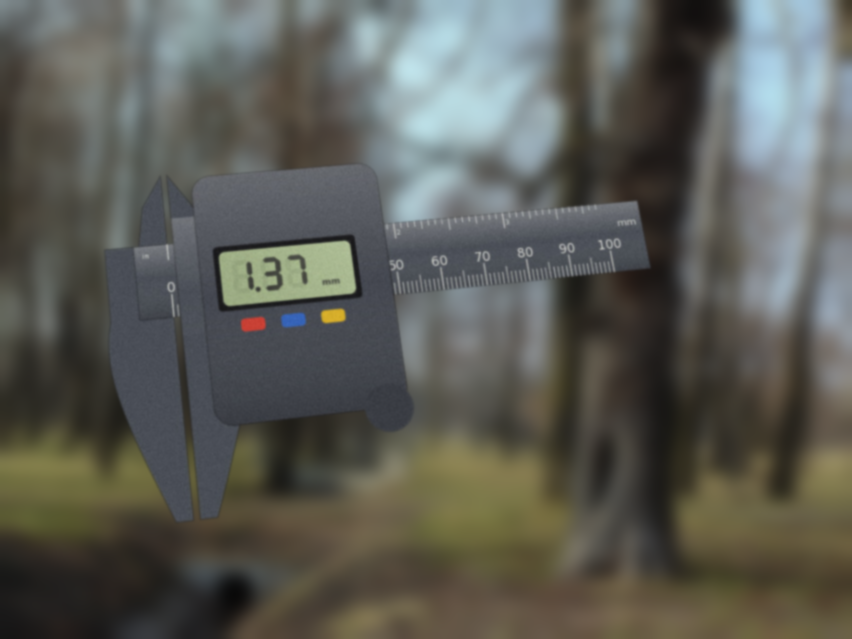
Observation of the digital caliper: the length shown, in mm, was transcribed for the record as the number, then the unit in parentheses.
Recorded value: 1.37 (mm)
